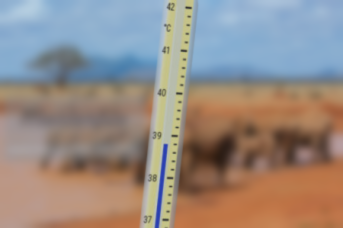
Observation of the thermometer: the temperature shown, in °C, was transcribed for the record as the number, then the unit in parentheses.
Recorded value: 38.8 (°C)
